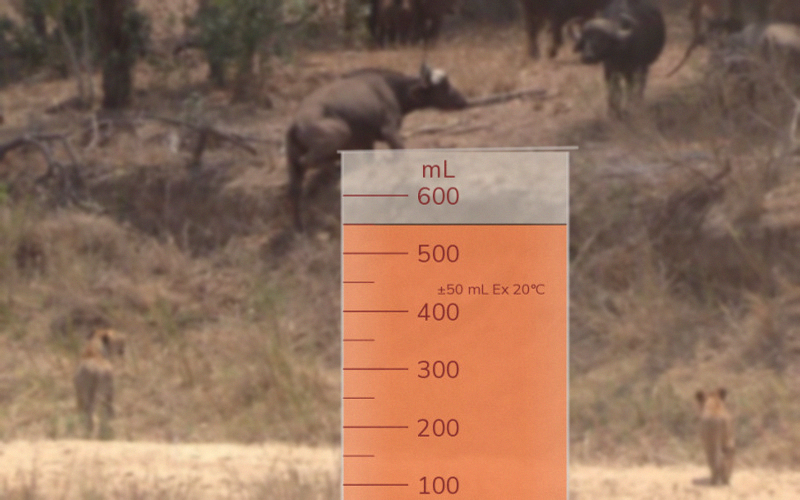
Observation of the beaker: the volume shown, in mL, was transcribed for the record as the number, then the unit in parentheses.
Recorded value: 550 (mL)
